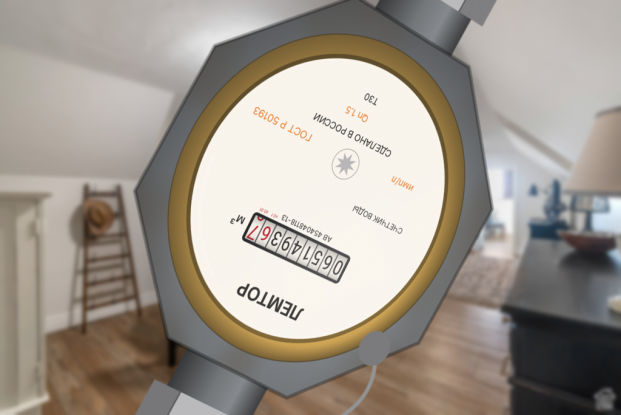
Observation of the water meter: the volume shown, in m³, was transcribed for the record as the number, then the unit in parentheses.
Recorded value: 651493.67 (m³)
